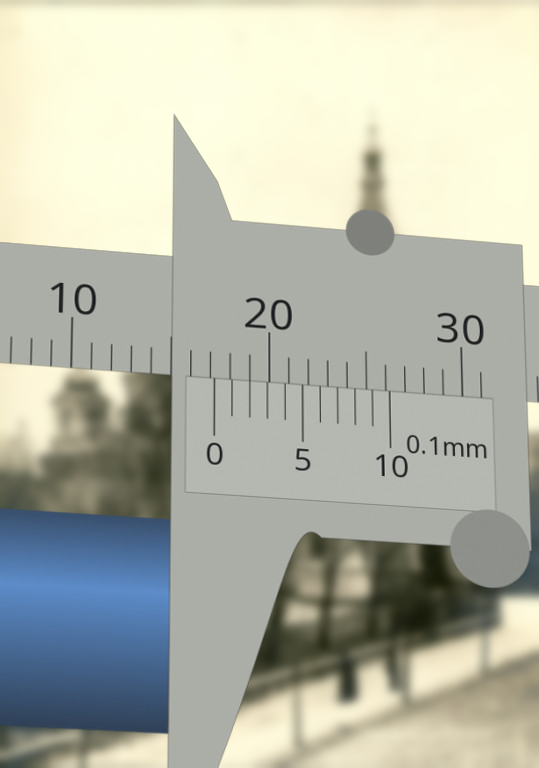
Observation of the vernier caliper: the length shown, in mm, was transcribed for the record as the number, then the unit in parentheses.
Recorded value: 17.2 (mm)
